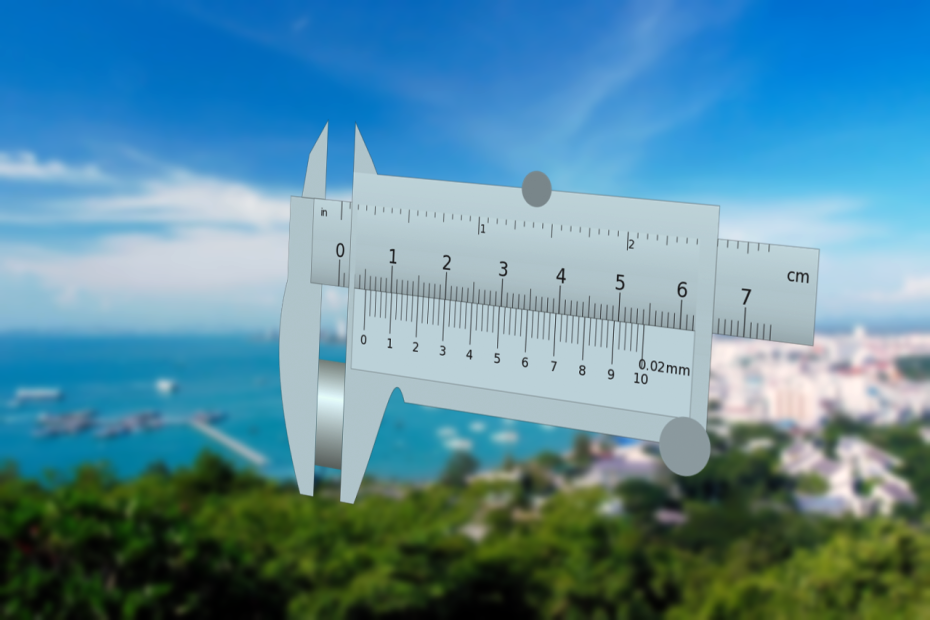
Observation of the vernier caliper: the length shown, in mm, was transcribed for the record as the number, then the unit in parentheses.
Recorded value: 5.2 (mm)
